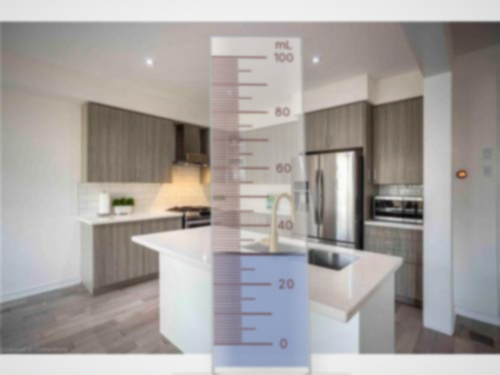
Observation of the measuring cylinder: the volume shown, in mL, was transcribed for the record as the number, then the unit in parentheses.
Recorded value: 30 (mL)
